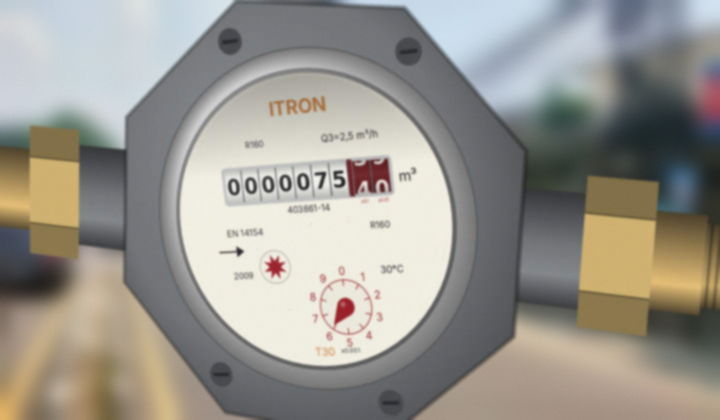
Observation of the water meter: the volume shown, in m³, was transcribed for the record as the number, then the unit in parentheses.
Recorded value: 75.396 (m³)
